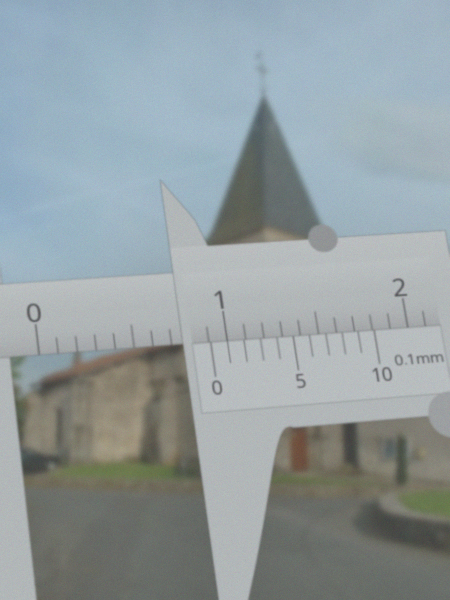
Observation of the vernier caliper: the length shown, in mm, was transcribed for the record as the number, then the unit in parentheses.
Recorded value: 9.1 (mm)
